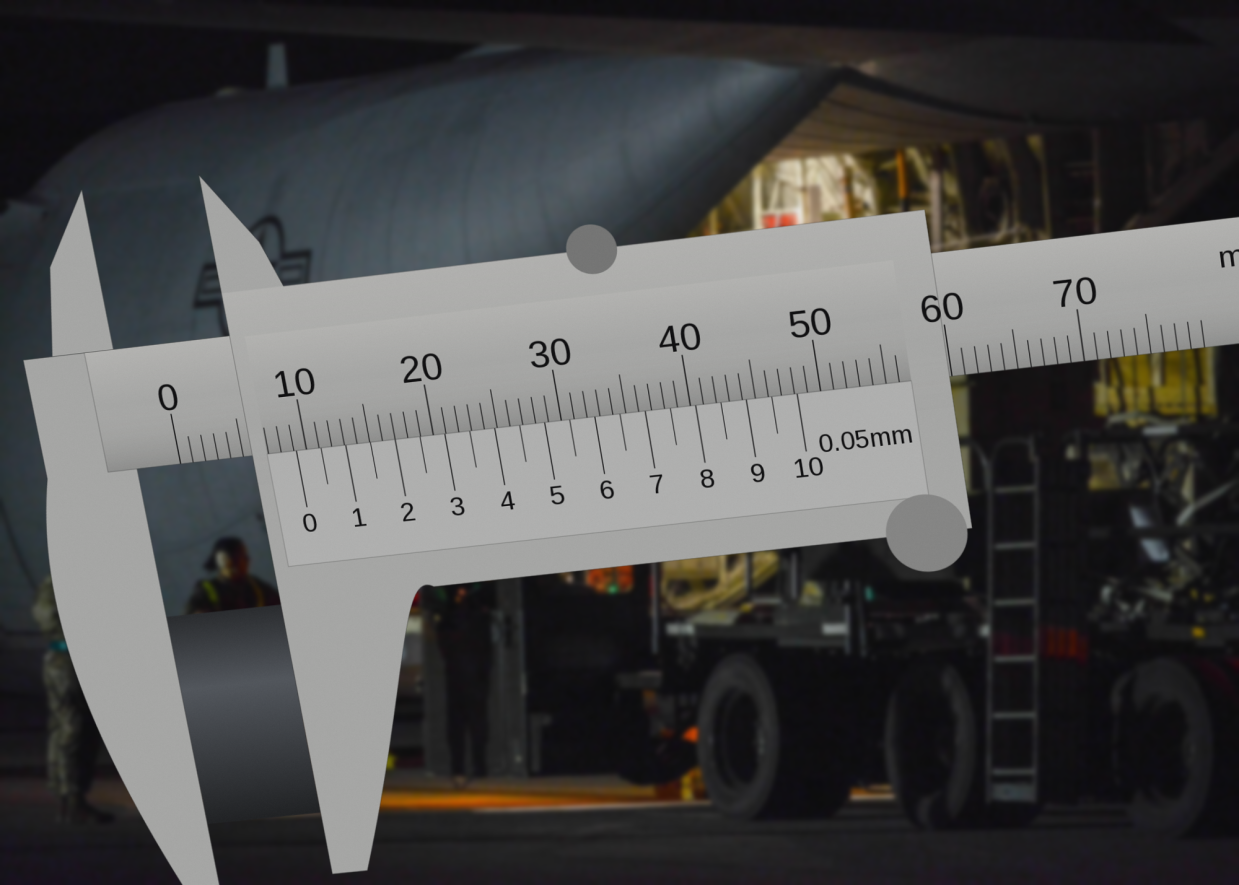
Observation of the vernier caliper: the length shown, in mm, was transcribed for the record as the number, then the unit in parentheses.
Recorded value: 9.2 (mm)
